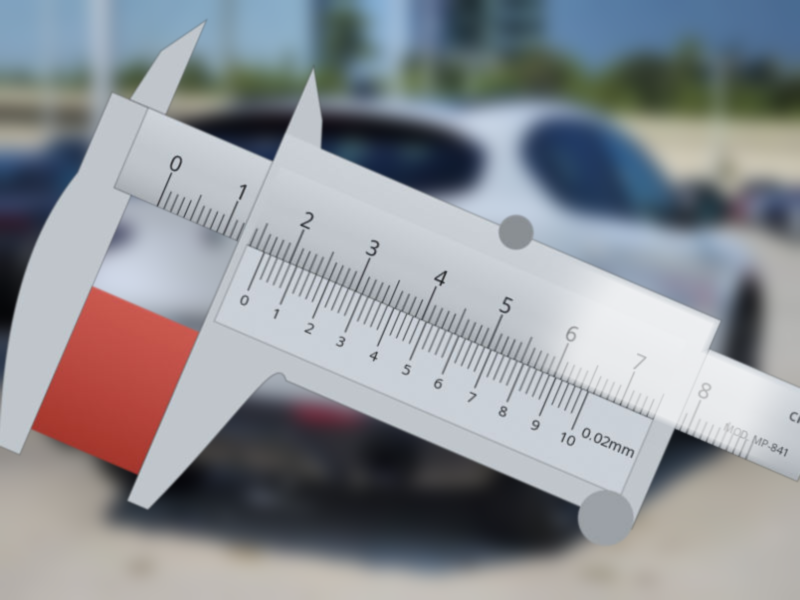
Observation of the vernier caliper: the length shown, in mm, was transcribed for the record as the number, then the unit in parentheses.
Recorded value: 16.2 (mm)
